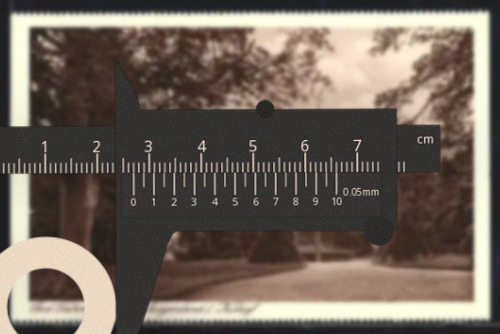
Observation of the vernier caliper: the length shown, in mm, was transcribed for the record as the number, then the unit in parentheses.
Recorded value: 27.0 (mm)
